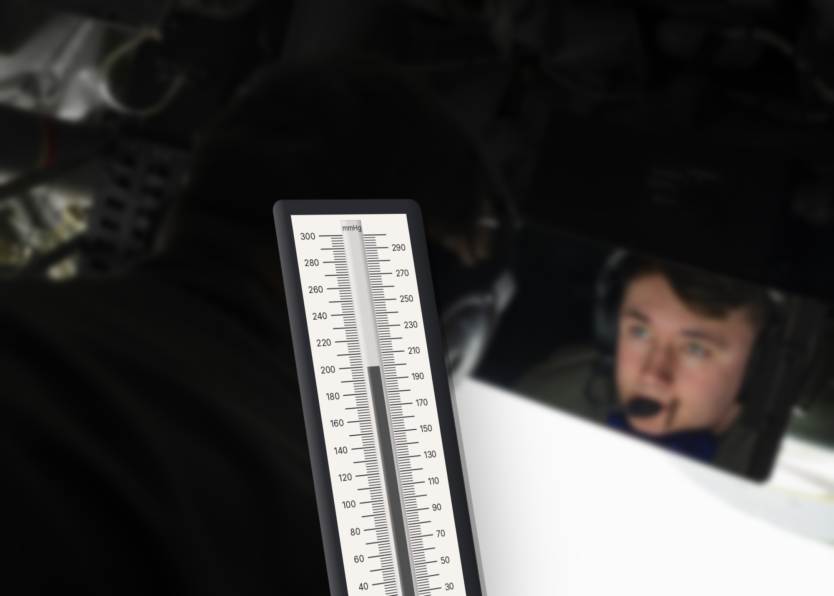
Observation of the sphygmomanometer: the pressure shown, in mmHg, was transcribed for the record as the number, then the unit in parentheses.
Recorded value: 200 (mmHg)
